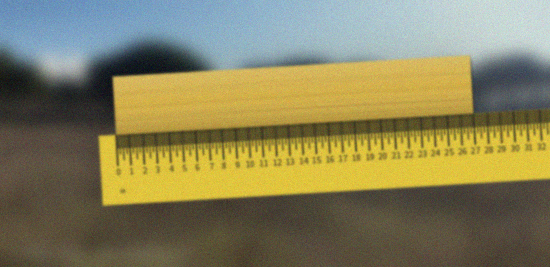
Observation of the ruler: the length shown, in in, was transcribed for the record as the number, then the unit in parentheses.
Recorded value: 27 (in)
